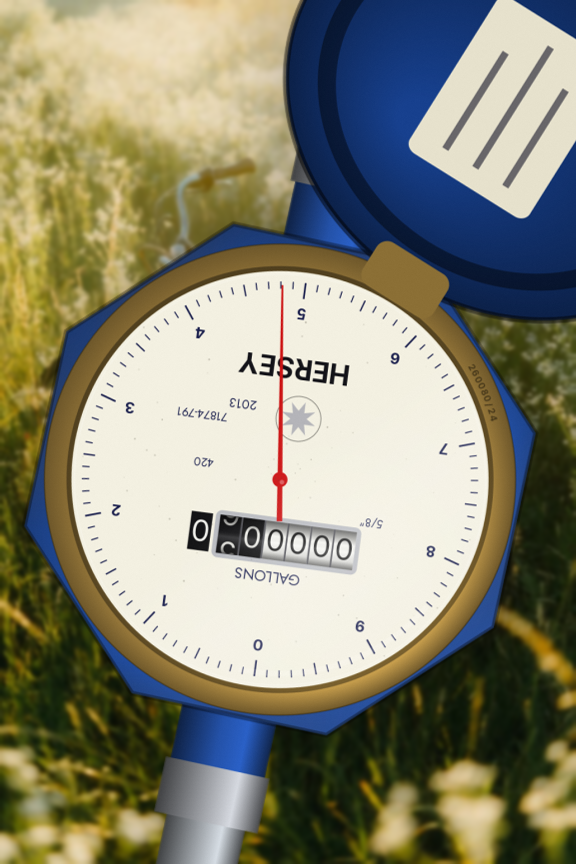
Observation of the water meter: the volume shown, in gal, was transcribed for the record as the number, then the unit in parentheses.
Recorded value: 54.8 (gal)
